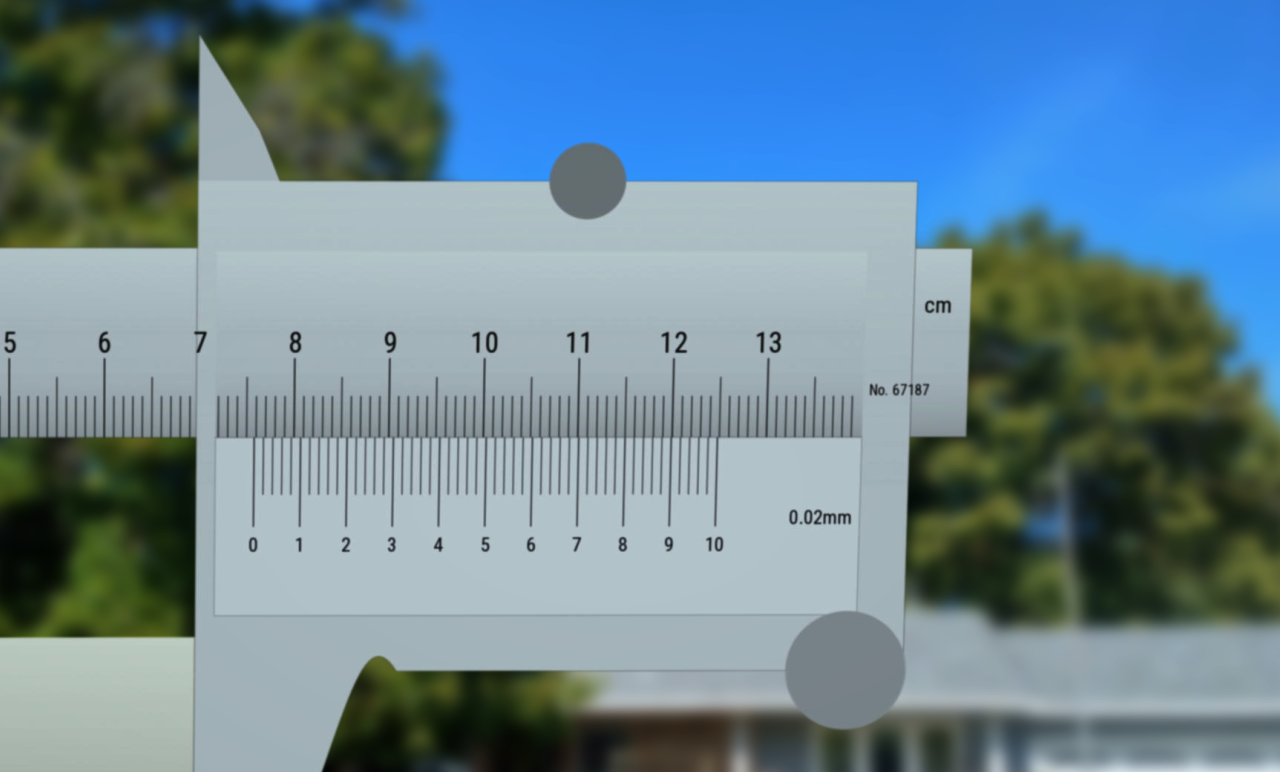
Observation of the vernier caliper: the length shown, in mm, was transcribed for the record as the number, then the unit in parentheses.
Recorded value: 75.8 (mm)
